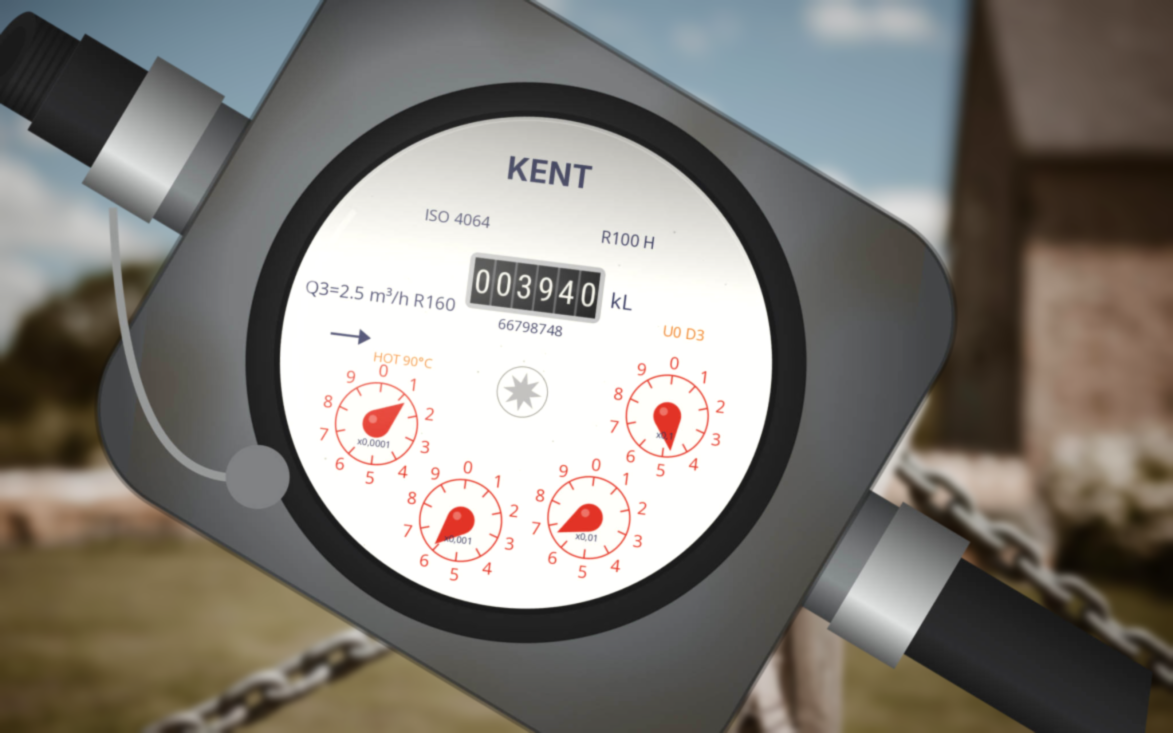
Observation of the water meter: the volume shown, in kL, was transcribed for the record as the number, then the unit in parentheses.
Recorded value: 3940.4661 (kL)
